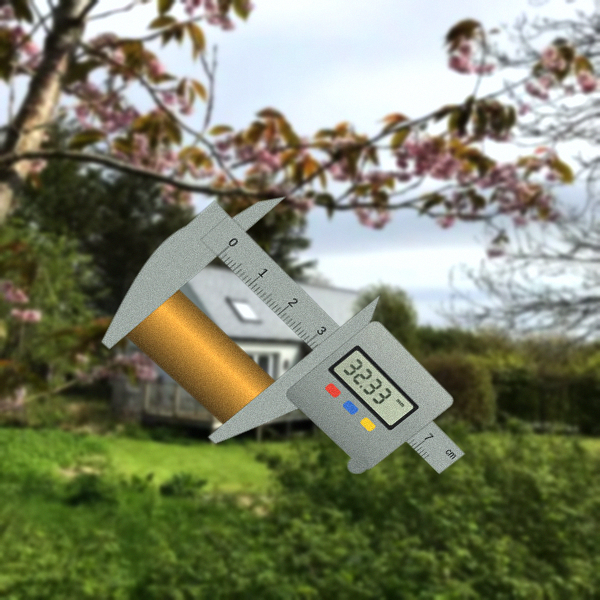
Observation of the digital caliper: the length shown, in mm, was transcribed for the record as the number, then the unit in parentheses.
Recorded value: 32.33 (mm)
